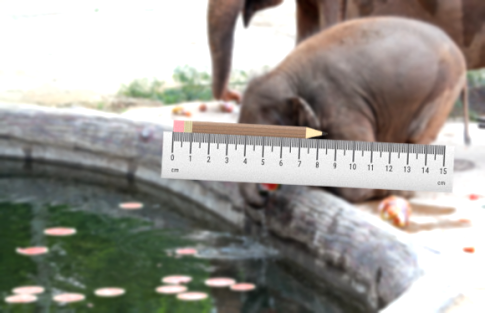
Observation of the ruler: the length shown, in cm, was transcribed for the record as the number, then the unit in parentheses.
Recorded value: 8.5 (cm)
